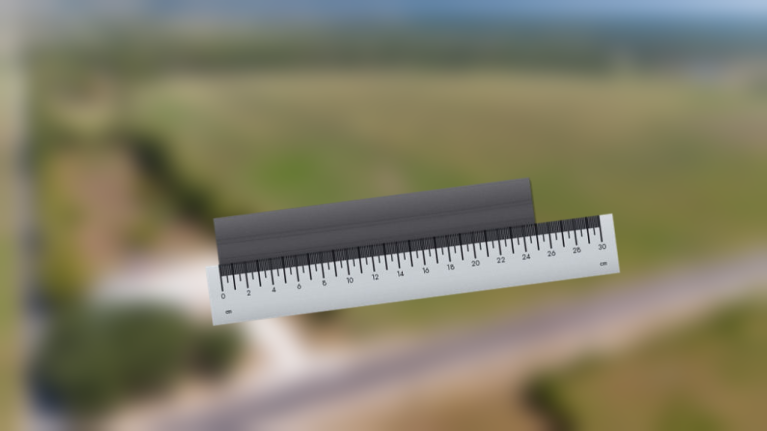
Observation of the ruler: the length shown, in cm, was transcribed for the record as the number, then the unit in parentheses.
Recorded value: 25 (cm)
